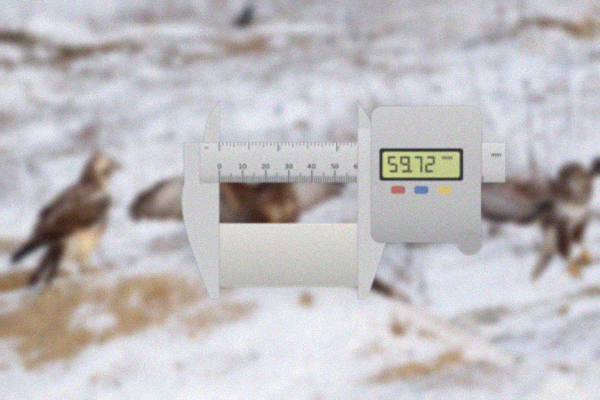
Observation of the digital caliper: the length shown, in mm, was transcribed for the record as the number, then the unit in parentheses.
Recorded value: 59.72 (mm)
